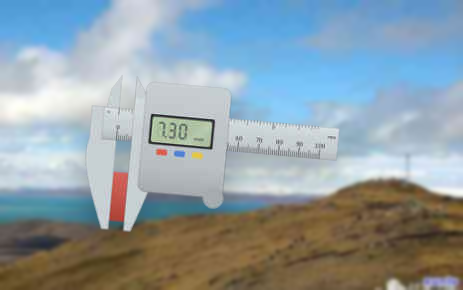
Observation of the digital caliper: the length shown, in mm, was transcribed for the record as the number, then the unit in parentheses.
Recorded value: 7.30 (mm)
